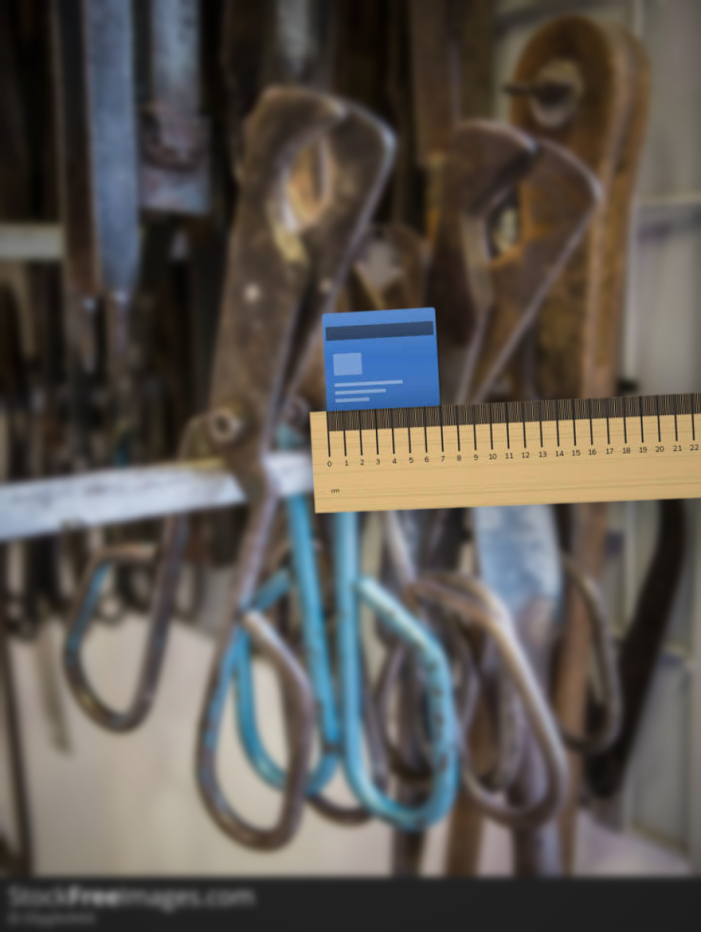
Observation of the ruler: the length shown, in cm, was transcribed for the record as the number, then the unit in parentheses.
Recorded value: 7 (cm)
